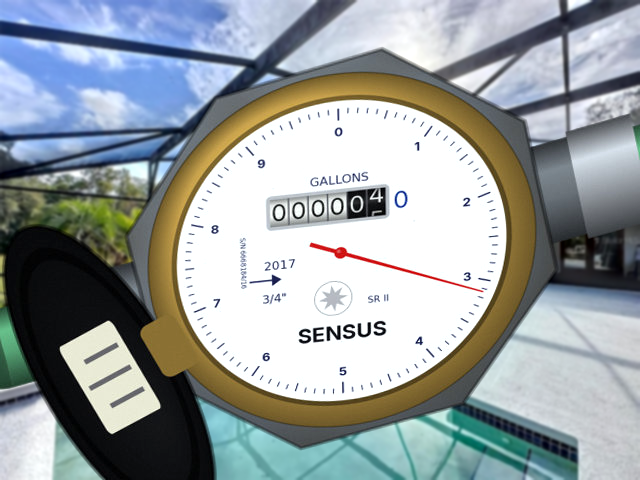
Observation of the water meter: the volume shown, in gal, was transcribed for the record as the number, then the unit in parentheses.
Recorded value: 43.1 (gal)
